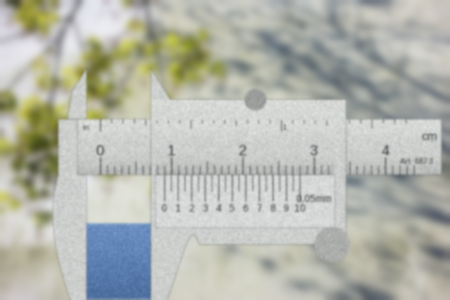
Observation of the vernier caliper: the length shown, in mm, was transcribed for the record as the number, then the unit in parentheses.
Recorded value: 9.0 (mm)
